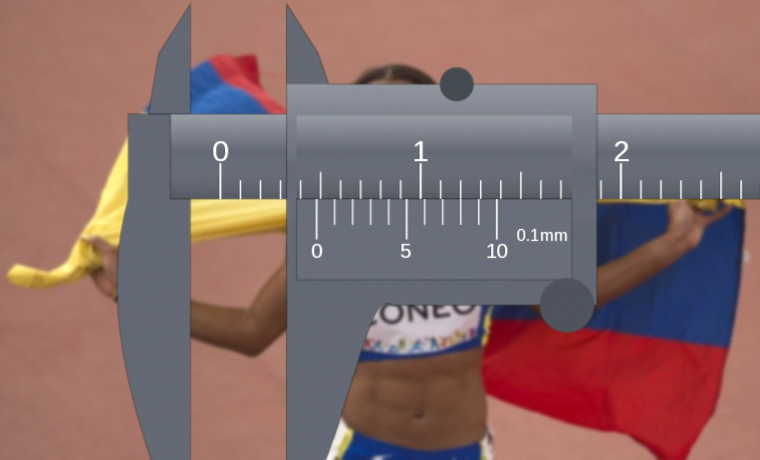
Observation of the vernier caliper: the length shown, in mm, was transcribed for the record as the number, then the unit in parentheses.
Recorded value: 4.8 (mm)
